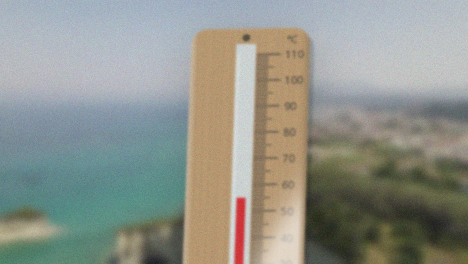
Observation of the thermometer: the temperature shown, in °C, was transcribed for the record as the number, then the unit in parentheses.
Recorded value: 55 (°C)
